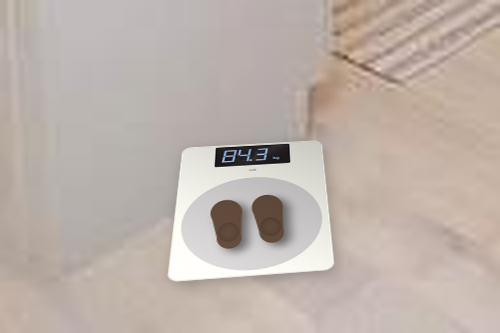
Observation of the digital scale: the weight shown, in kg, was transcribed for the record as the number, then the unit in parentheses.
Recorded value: 84.3 (kg)
